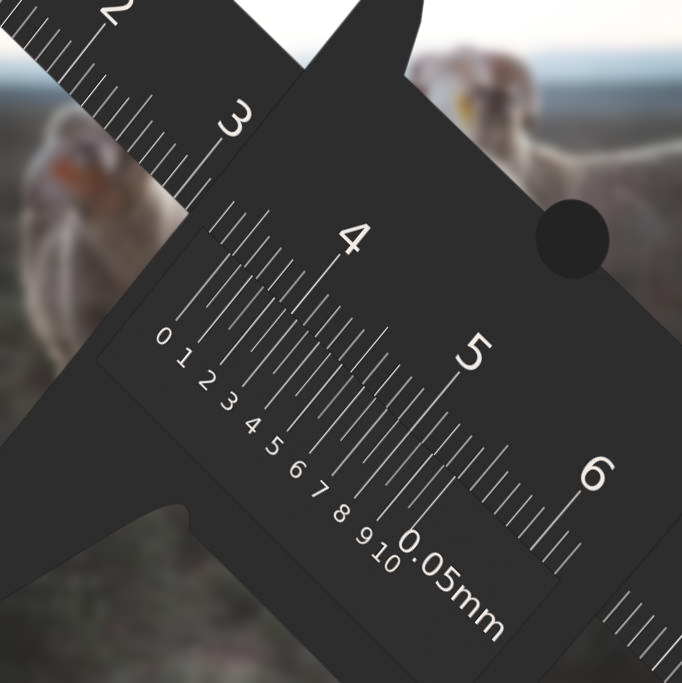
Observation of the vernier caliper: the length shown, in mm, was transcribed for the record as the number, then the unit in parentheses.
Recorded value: 34.8 (mm)
